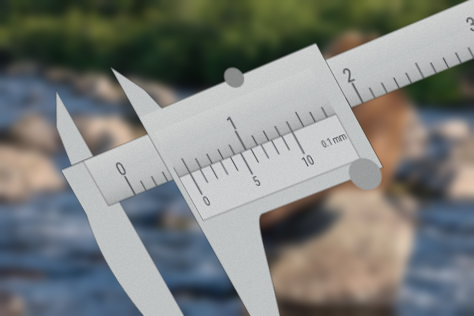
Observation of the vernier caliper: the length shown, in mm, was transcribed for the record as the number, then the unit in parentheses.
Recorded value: 5.0 (mm)
